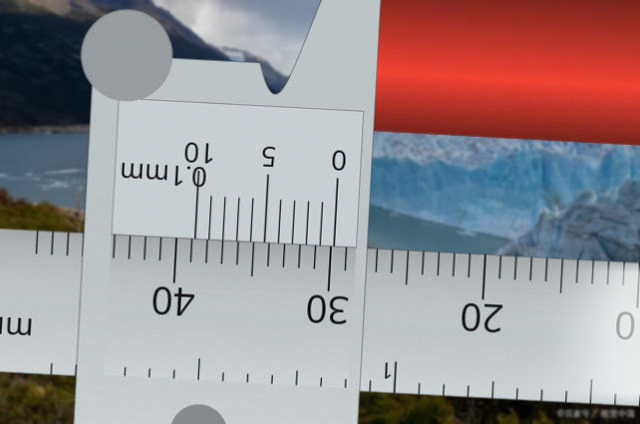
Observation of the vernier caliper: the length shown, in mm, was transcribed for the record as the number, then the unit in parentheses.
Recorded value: 29.8 (mm)
